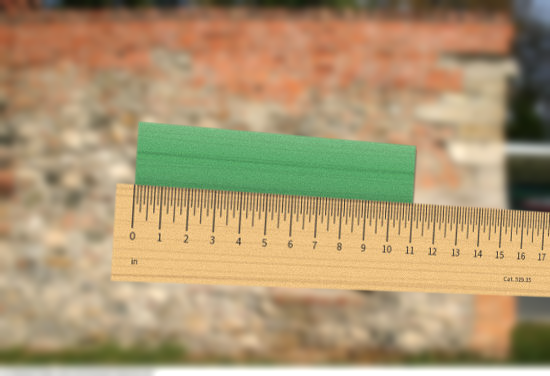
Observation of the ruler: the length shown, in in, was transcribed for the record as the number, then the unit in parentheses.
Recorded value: 11 (in)
